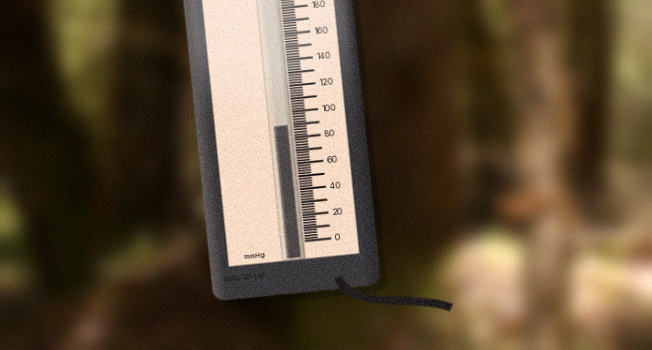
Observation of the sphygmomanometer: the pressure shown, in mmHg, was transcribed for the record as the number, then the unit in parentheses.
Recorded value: 90 (mmHg)
